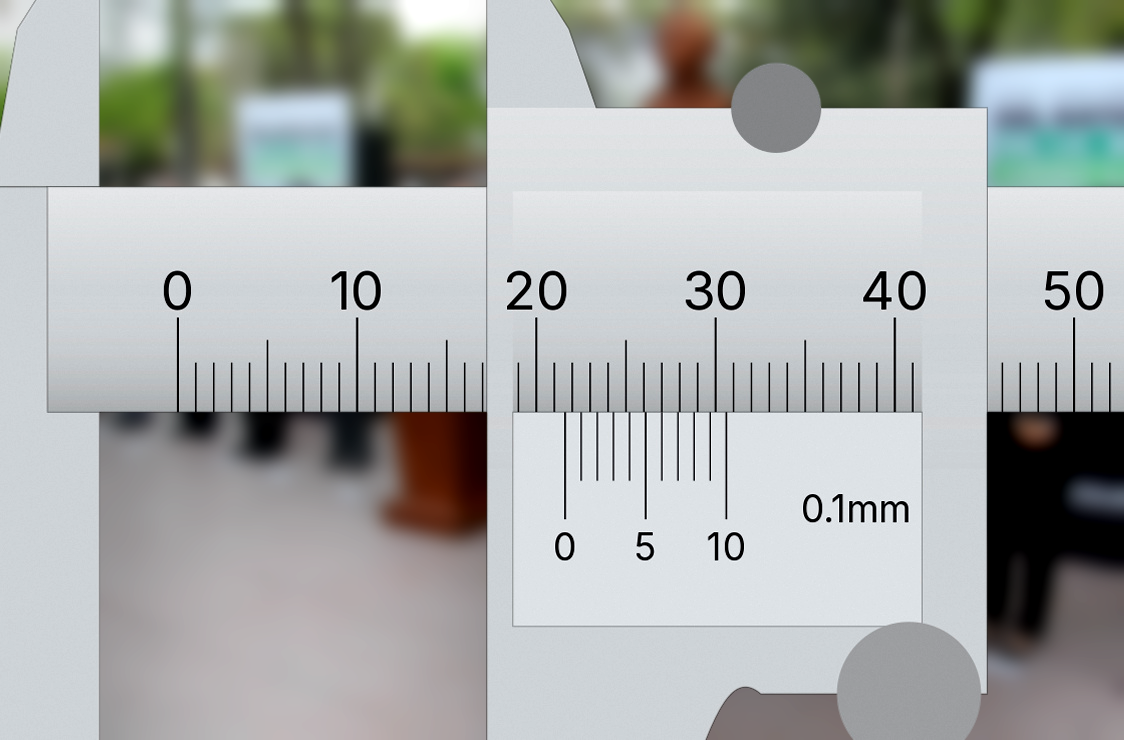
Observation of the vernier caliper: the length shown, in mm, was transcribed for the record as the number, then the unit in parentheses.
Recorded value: 21.6 (mm)
